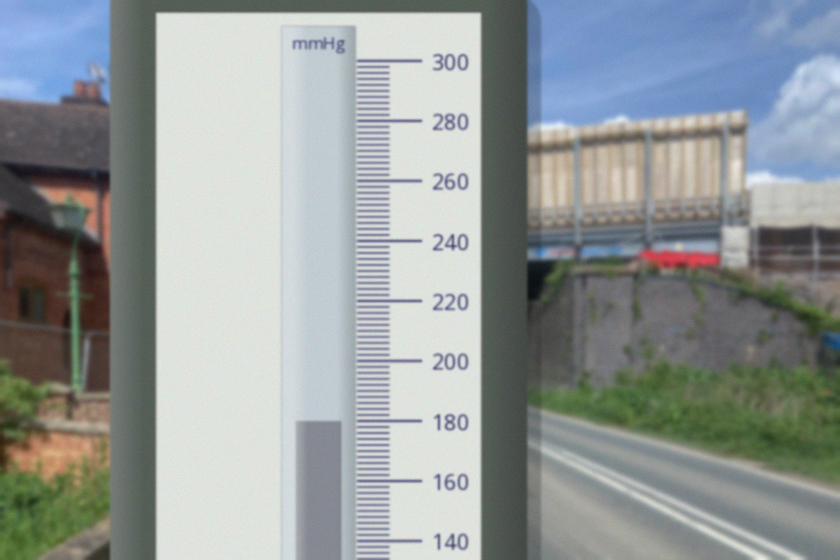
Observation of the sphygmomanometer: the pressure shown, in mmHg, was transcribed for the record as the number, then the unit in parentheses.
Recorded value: 180 (mmHg)
